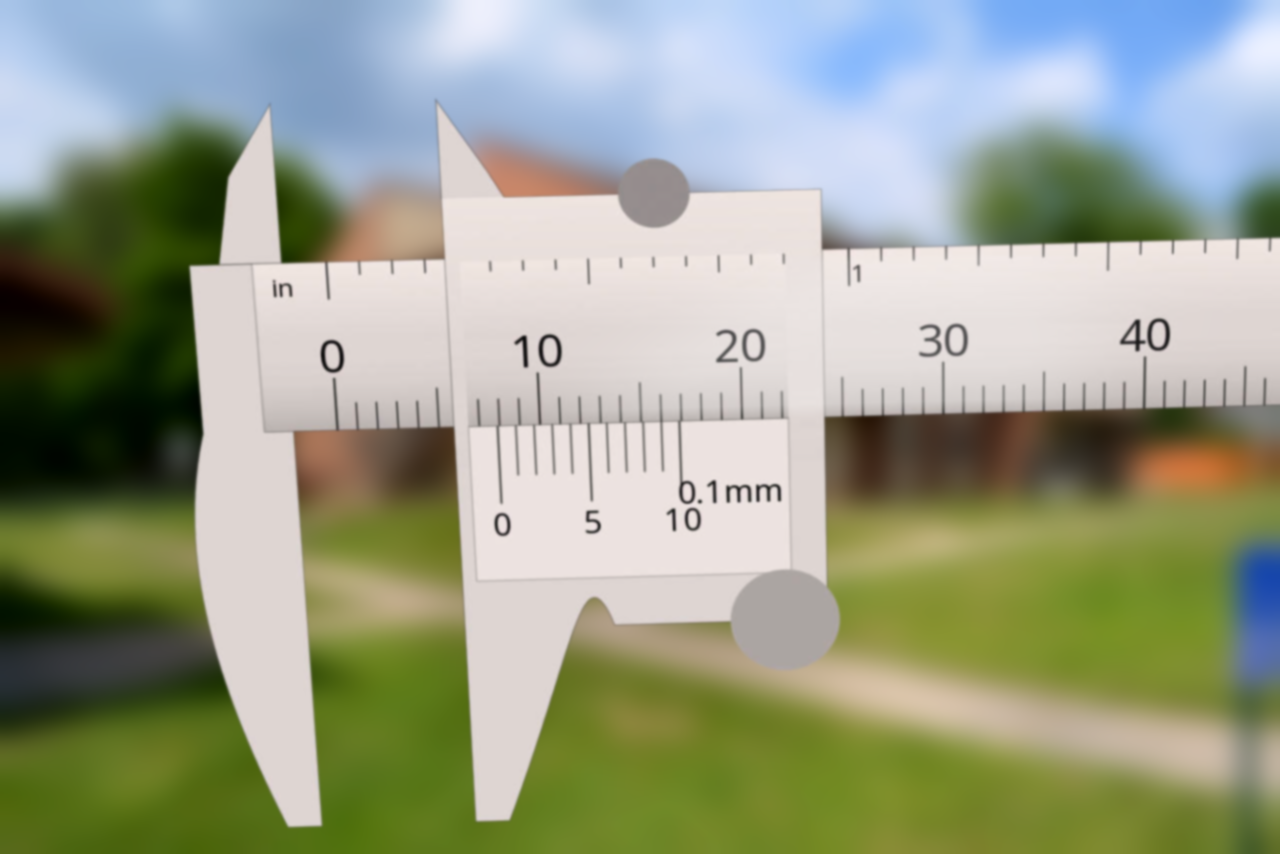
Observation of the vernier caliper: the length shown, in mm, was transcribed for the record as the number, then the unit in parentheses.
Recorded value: 7.9 (mm)
